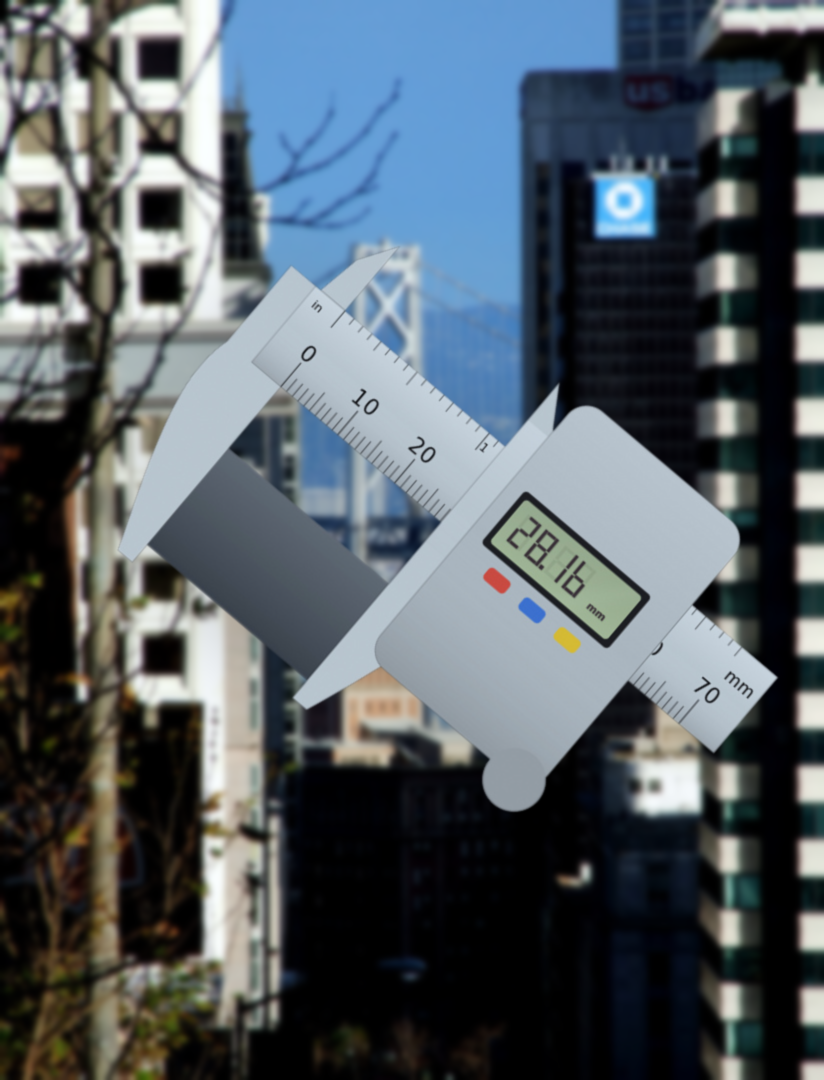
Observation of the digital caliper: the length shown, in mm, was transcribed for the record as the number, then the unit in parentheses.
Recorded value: 28.16 (mm)
